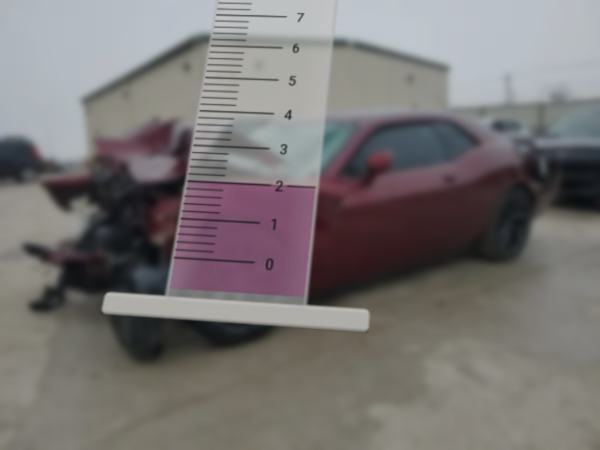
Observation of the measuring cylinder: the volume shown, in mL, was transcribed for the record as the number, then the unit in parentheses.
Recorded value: 2 (mL)
